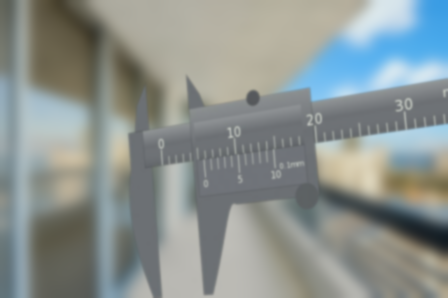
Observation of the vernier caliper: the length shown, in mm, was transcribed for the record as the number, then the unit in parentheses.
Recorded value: 5.8 (mm)
